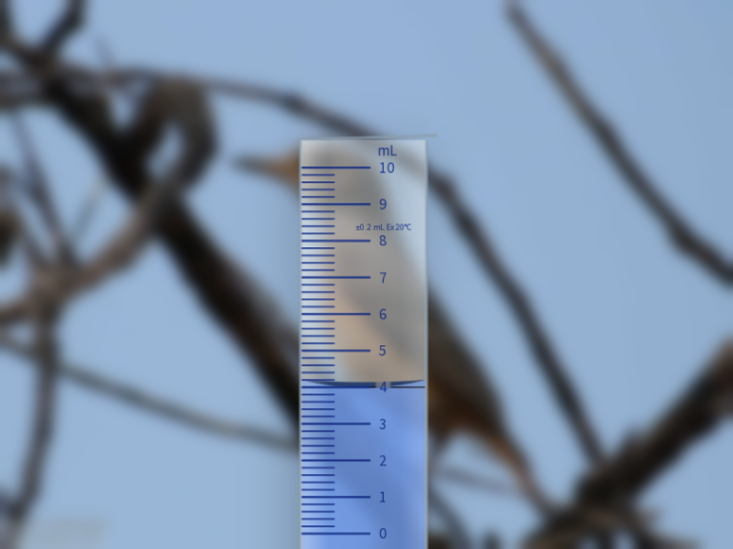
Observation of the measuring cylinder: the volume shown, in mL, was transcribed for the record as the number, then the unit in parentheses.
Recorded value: 4 (mL)
